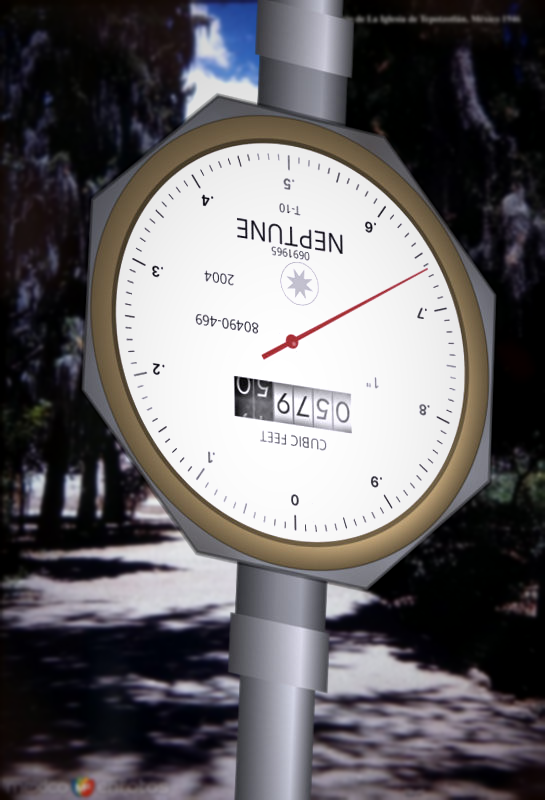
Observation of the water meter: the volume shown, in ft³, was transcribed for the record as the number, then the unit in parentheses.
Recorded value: 57949.66 (ft³)
